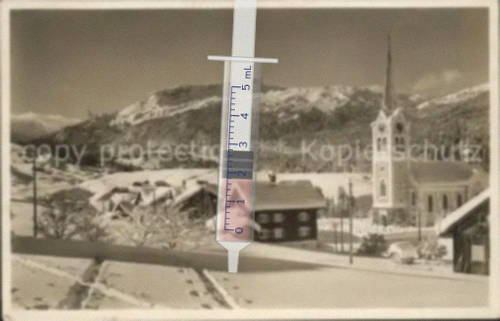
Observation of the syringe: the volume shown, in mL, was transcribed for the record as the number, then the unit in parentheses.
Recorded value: 1.8 (mL)
